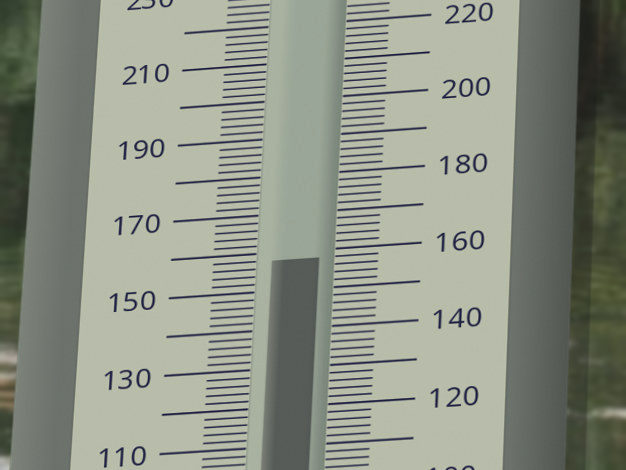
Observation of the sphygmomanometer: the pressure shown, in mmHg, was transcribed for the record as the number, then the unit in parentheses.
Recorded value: 158 (mmHg)
